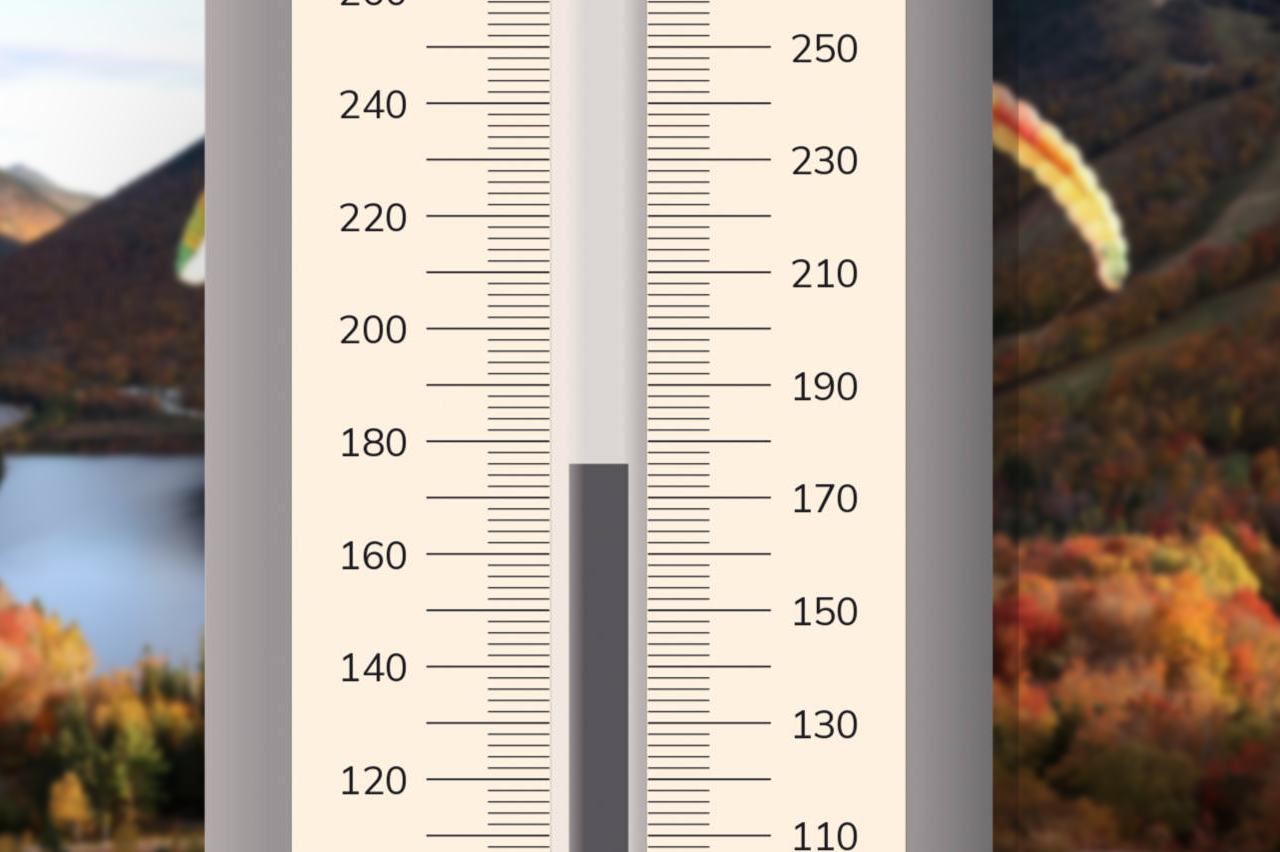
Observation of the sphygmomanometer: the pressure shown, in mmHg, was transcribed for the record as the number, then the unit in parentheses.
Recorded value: 176 (mmHg)
